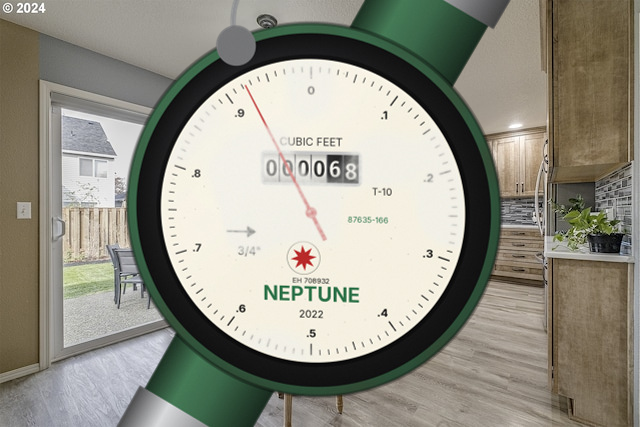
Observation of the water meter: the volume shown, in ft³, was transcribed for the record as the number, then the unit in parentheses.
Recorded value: 67.92 (ft³)
